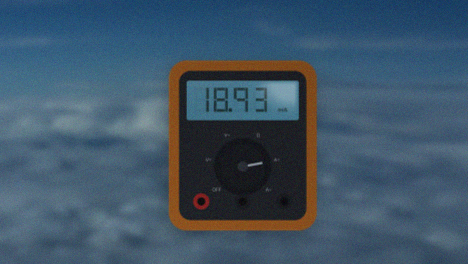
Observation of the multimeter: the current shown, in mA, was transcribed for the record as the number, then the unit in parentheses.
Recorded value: 18.93 (mA)
